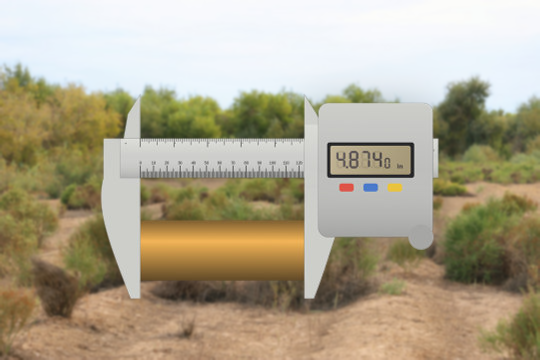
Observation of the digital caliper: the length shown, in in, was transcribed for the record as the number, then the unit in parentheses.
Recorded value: 4.8740 (in)
